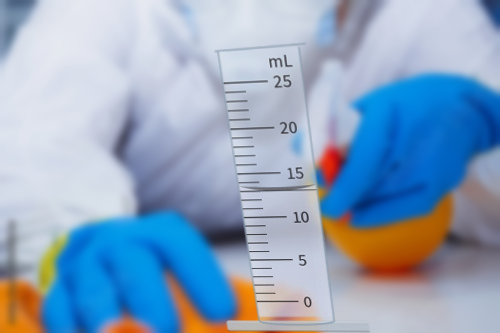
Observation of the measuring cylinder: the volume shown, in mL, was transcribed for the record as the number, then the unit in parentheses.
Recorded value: 13 (mL)
